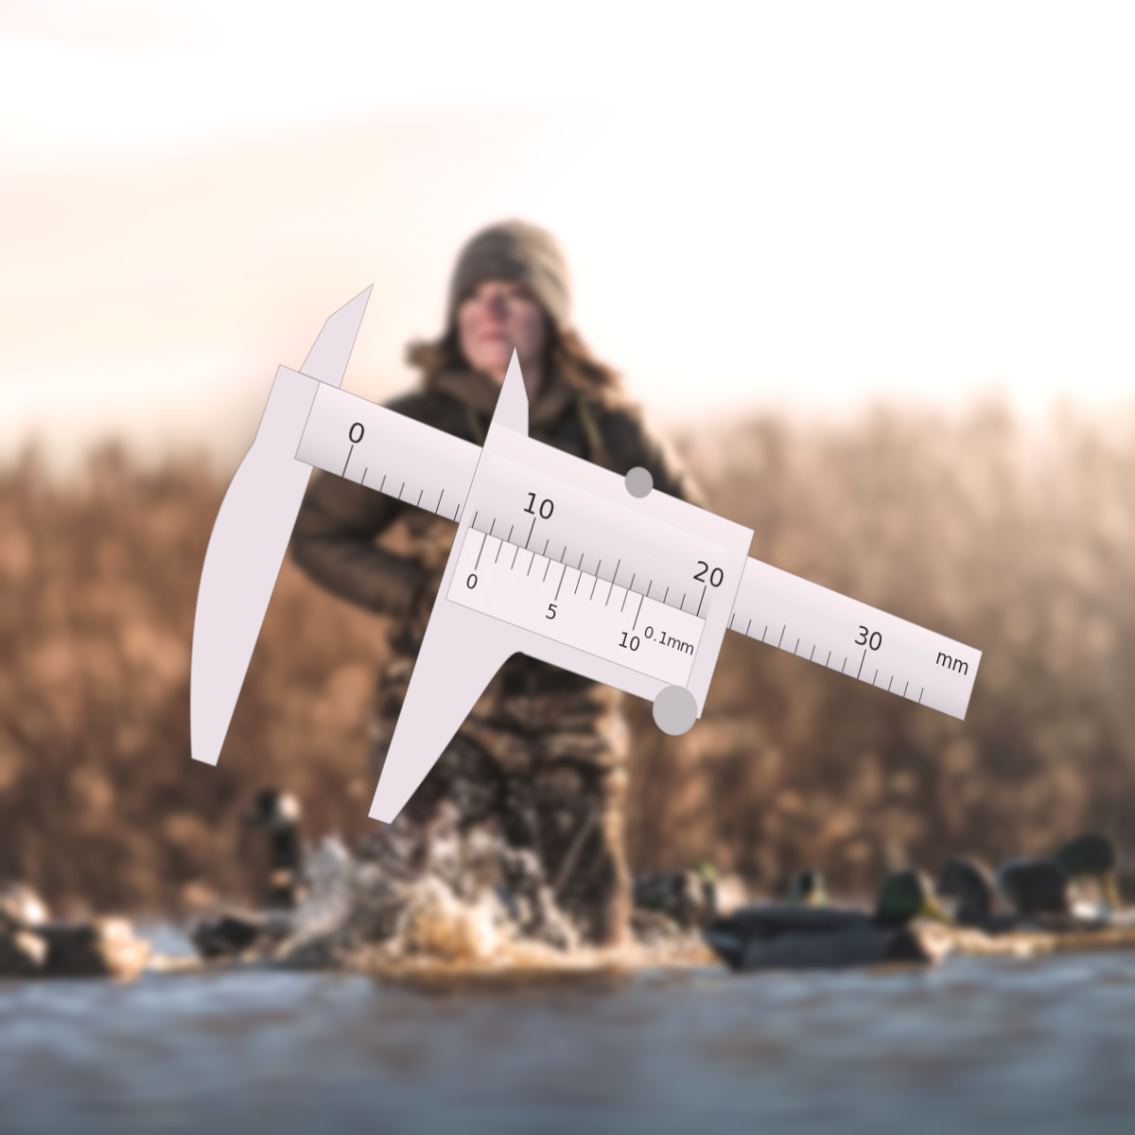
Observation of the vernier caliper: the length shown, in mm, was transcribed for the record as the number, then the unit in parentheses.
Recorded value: 7.8 (mm)
